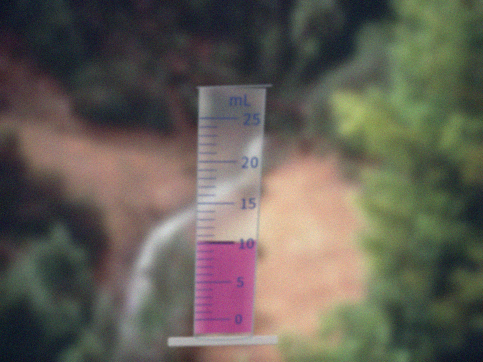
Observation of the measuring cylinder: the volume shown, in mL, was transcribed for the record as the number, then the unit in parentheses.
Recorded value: 10 (mL)
